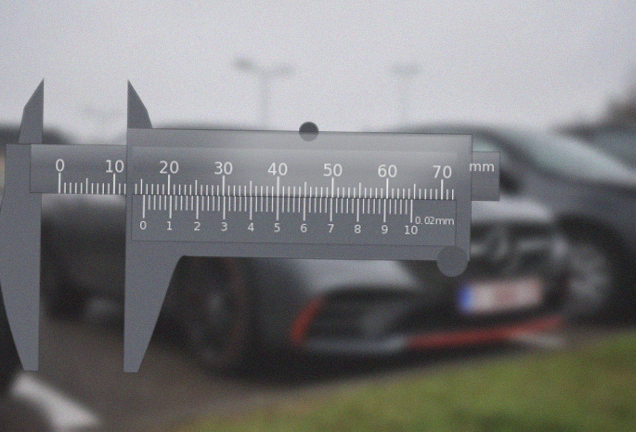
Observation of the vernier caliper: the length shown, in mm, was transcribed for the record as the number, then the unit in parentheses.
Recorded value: 15.5 (mm)
